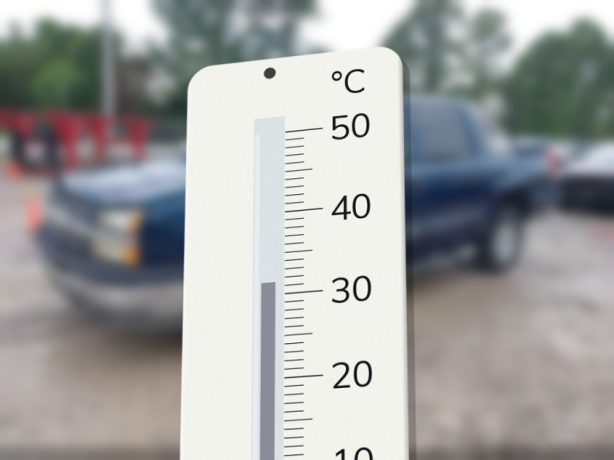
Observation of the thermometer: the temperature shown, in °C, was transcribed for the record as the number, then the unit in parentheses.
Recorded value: 31.5 (°C)
